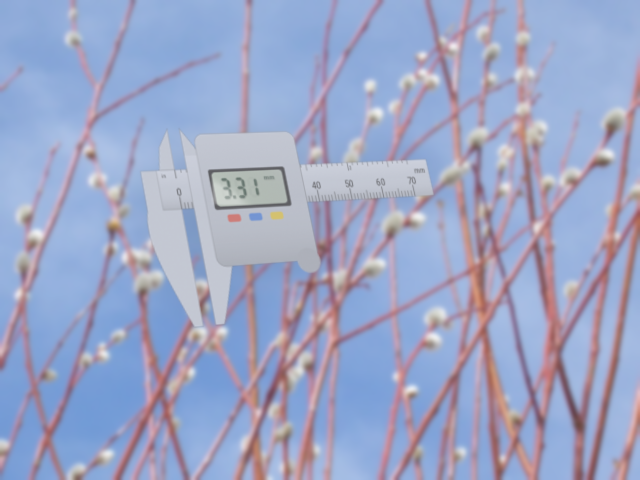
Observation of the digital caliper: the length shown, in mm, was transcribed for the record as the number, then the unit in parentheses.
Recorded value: 3.31 (mm)
